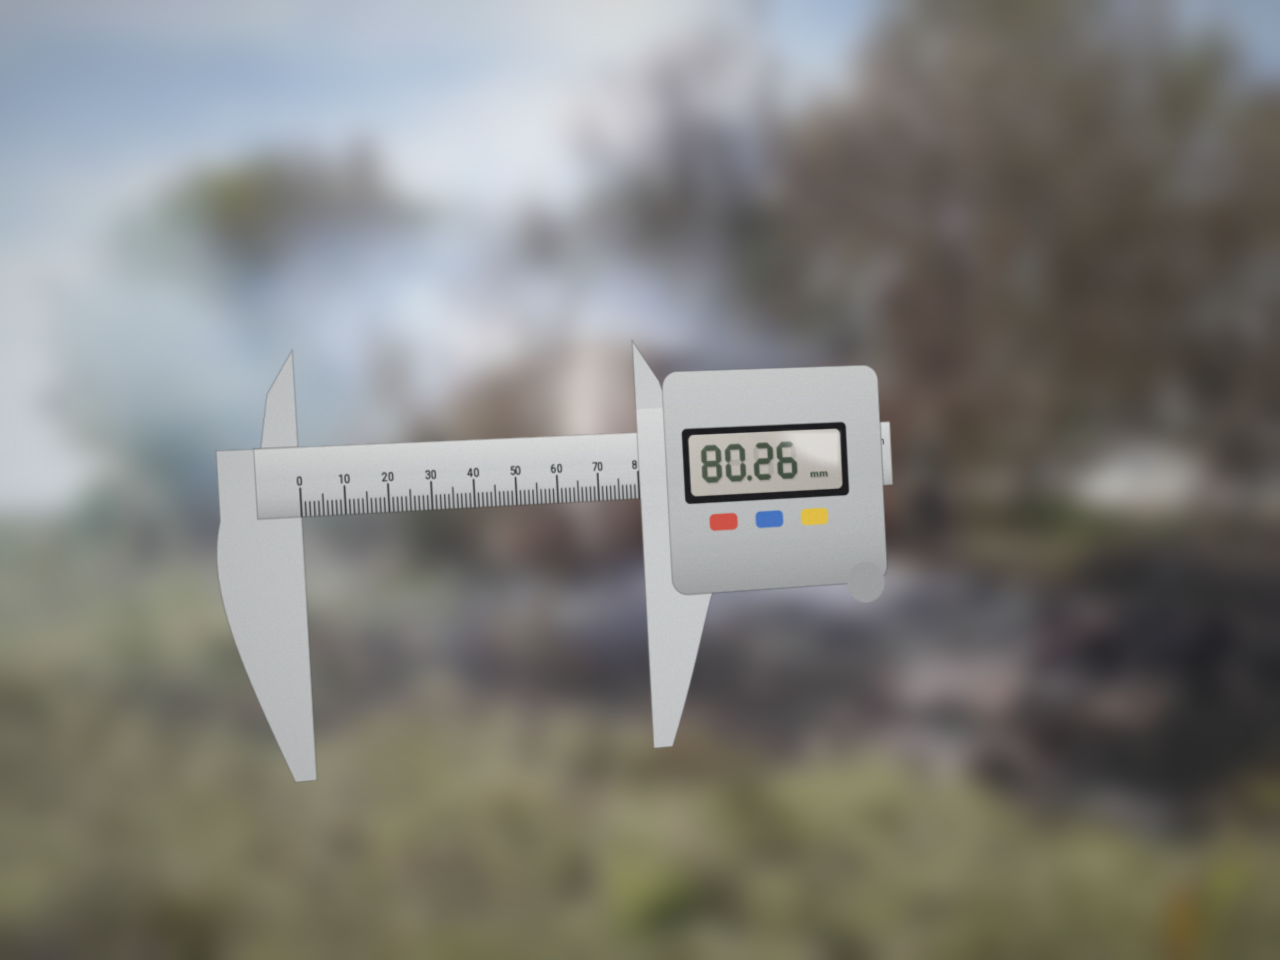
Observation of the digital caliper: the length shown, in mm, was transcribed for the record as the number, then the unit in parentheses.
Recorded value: 80.26 (mm)
